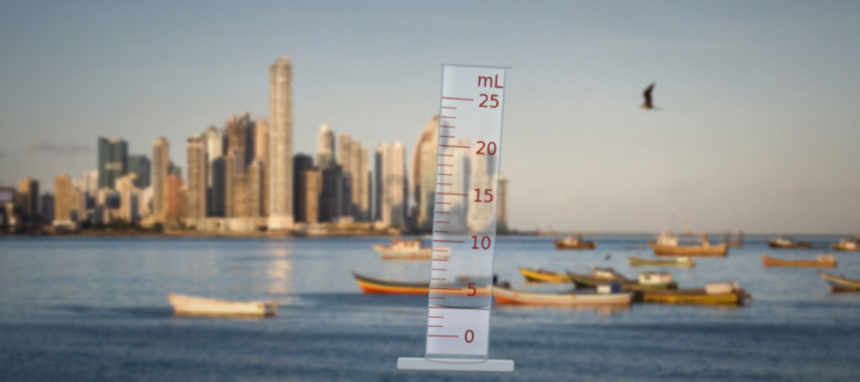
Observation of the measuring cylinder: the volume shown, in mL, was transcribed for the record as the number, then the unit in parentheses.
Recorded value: 3 (mL)
